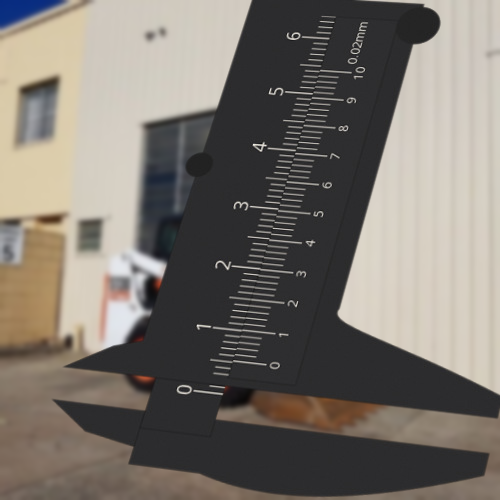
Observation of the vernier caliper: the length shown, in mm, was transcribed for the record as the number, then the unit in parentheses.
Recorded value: 5.2 (mm)
